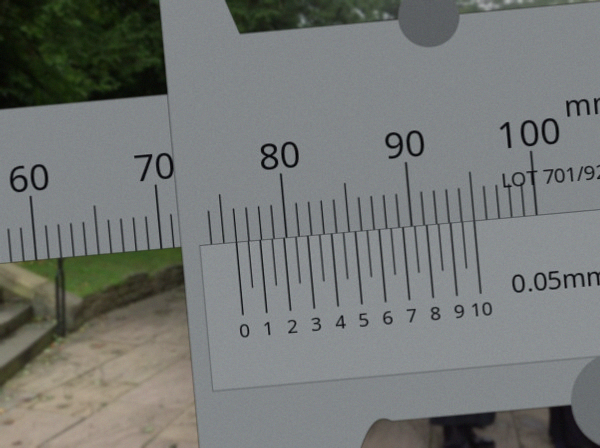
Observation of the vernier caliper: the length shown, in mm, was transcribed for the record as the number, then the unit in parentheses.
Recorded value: 76.0 (mm)
